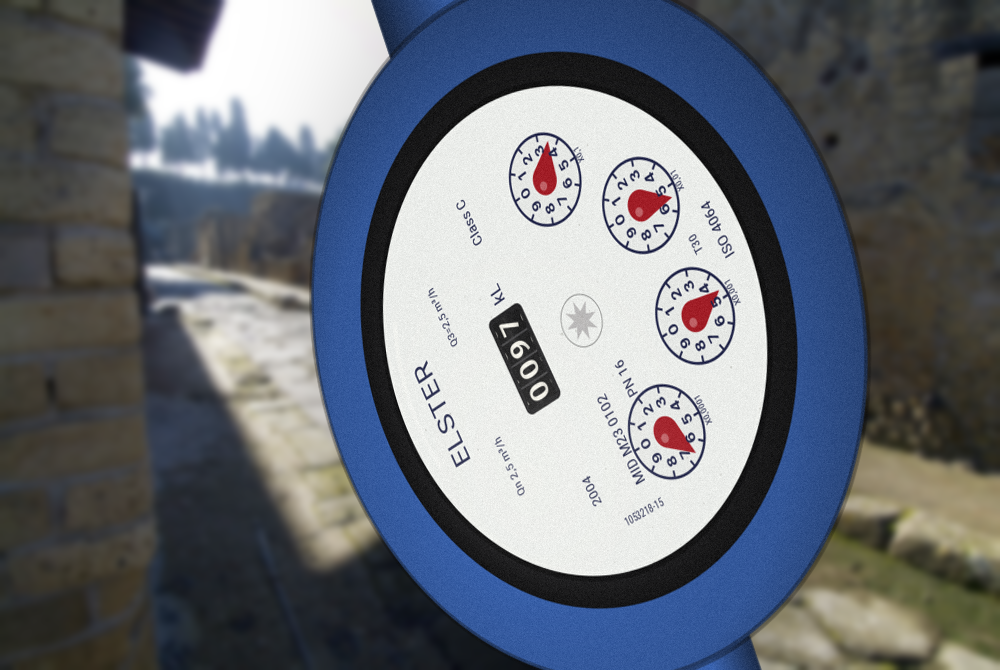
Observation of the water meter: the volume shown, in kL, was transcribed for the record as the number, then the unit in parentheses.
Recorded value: 97.3546 (kL)
